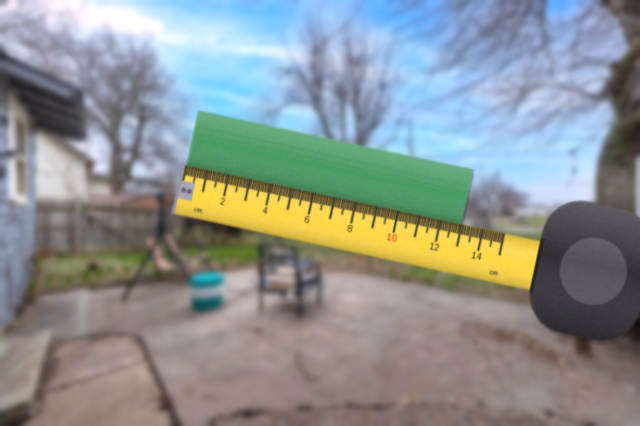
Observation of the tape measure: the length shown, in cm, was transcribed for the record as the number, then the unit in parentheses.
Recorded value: 13 (cm)
